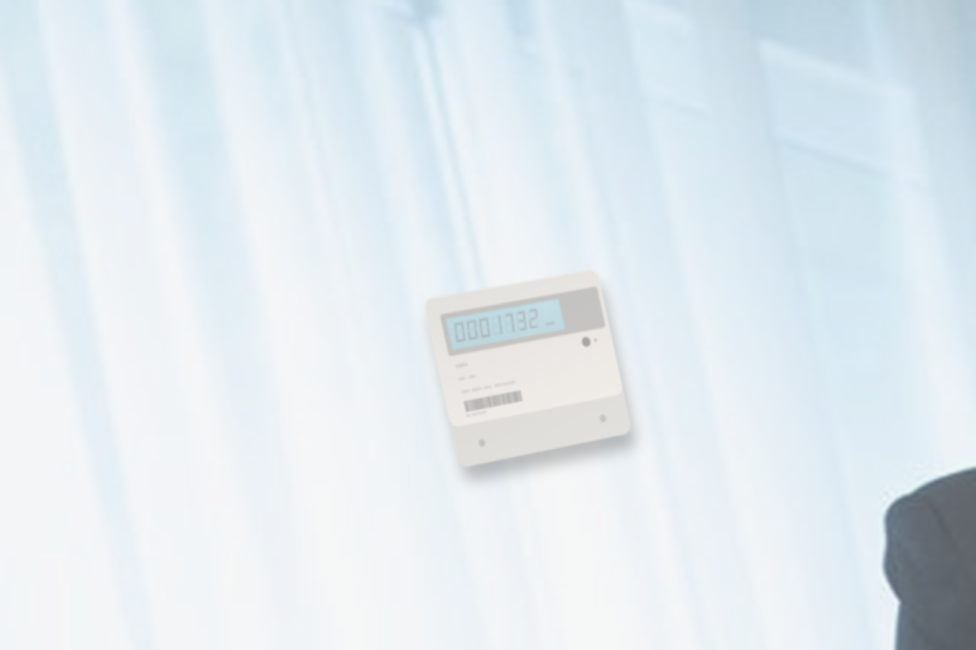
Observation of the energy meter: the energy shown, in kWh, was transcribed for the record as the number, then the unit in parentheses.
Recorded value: 1732 (kWh)
